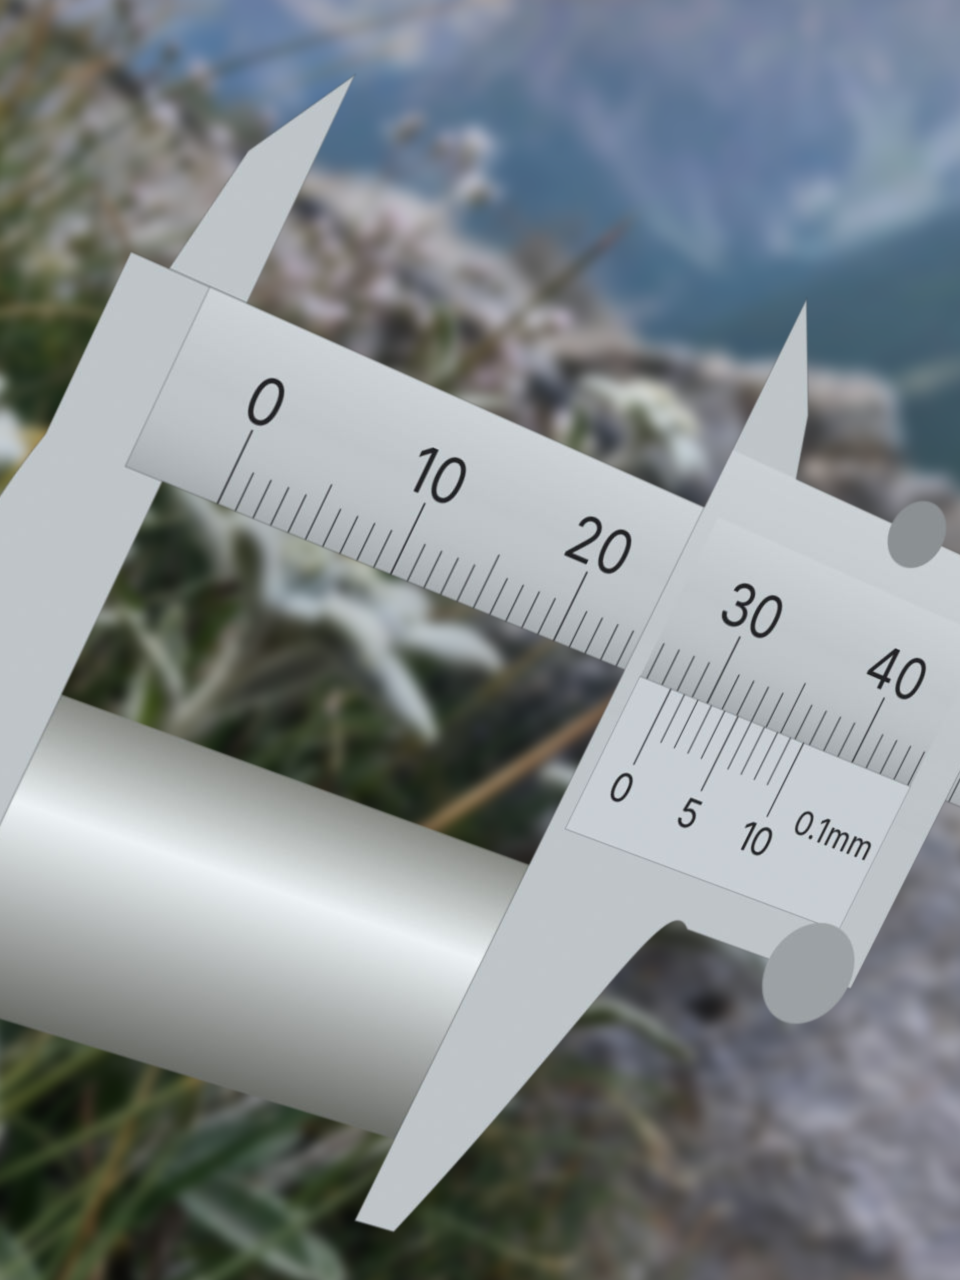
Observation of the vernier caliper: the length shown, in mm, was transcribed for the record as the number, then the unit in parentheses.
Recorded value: 27.6 (mm)
